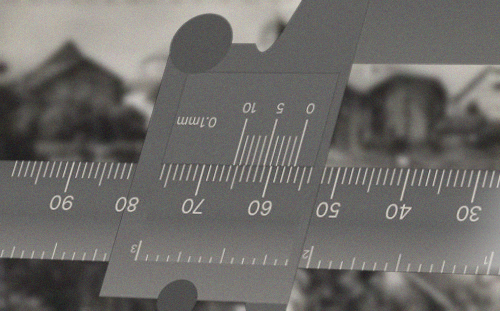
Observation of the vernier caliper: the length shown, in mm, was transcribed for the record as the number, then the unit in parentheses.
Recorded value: 56.6 (mm)
